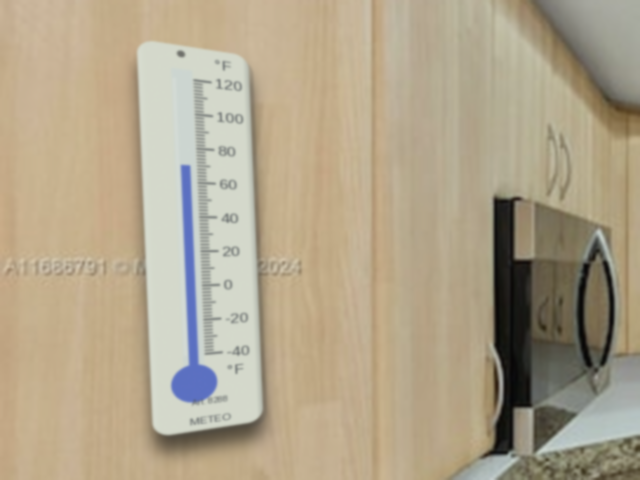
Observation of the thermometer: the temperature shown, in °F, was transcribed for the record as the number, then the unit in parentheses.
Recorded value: 70 (°F)
